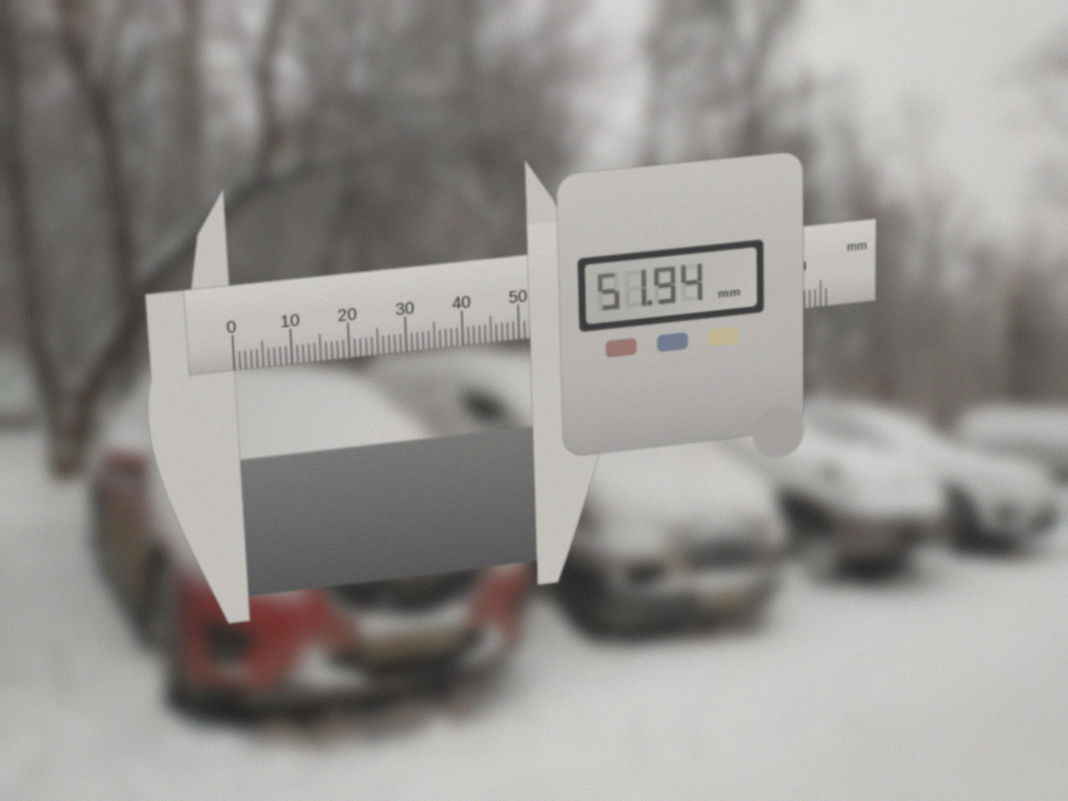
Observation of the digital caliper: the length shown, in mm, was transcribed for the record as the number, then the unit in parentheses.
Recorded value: 51.94 (mm)
